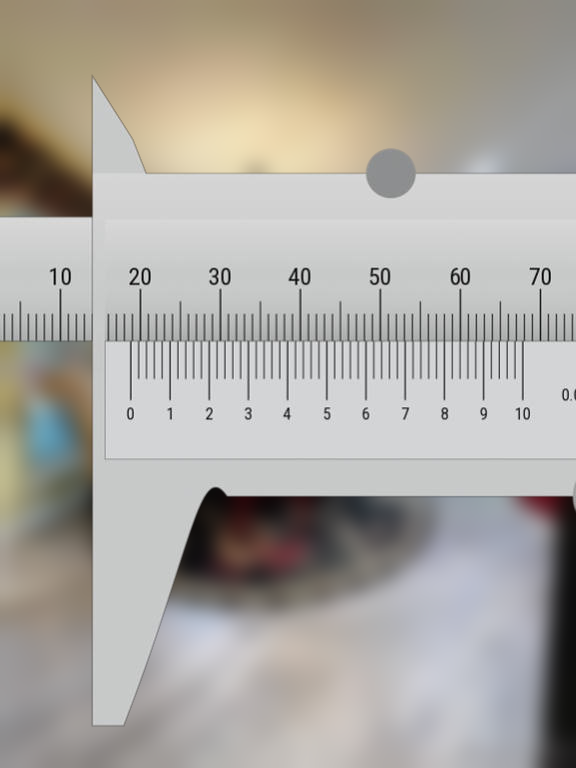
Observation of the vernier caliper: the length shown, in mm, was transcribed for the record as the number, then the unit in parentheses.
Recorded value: 18.8 (mm)
